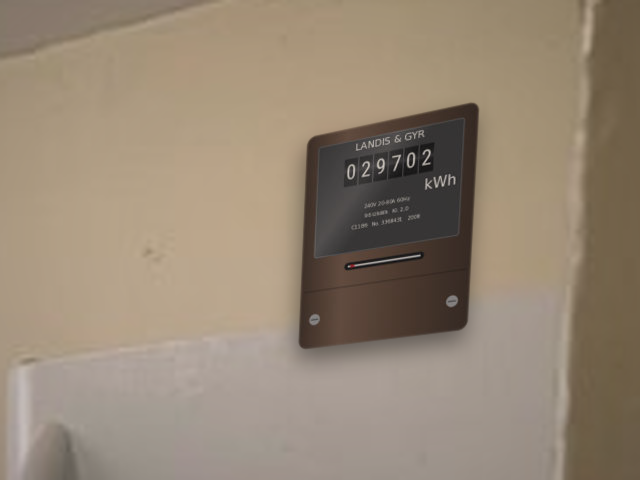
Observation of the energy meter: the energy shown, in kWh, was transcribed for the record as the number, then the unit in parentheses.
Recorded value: 29702 (kWh)
